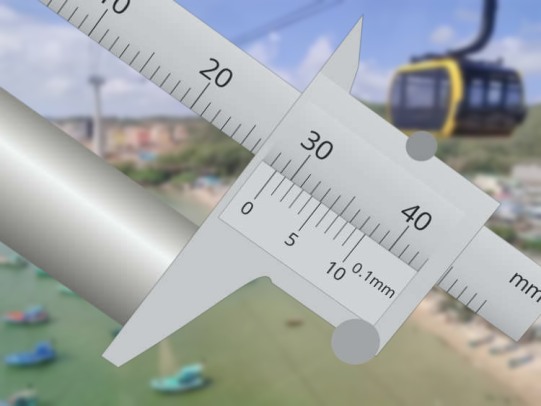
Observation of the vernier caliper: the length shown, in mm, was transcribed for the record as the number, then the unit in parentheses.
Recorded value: 28.6 (mm)
